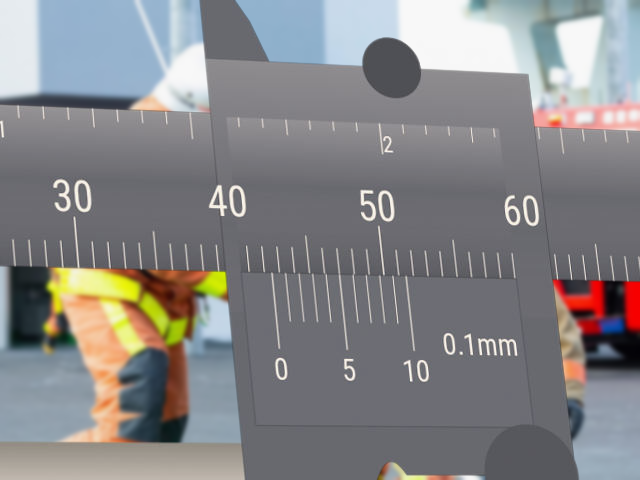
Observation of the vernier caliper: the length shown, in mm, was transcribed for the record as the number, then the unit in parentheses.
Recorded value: 42.5 (mm)
